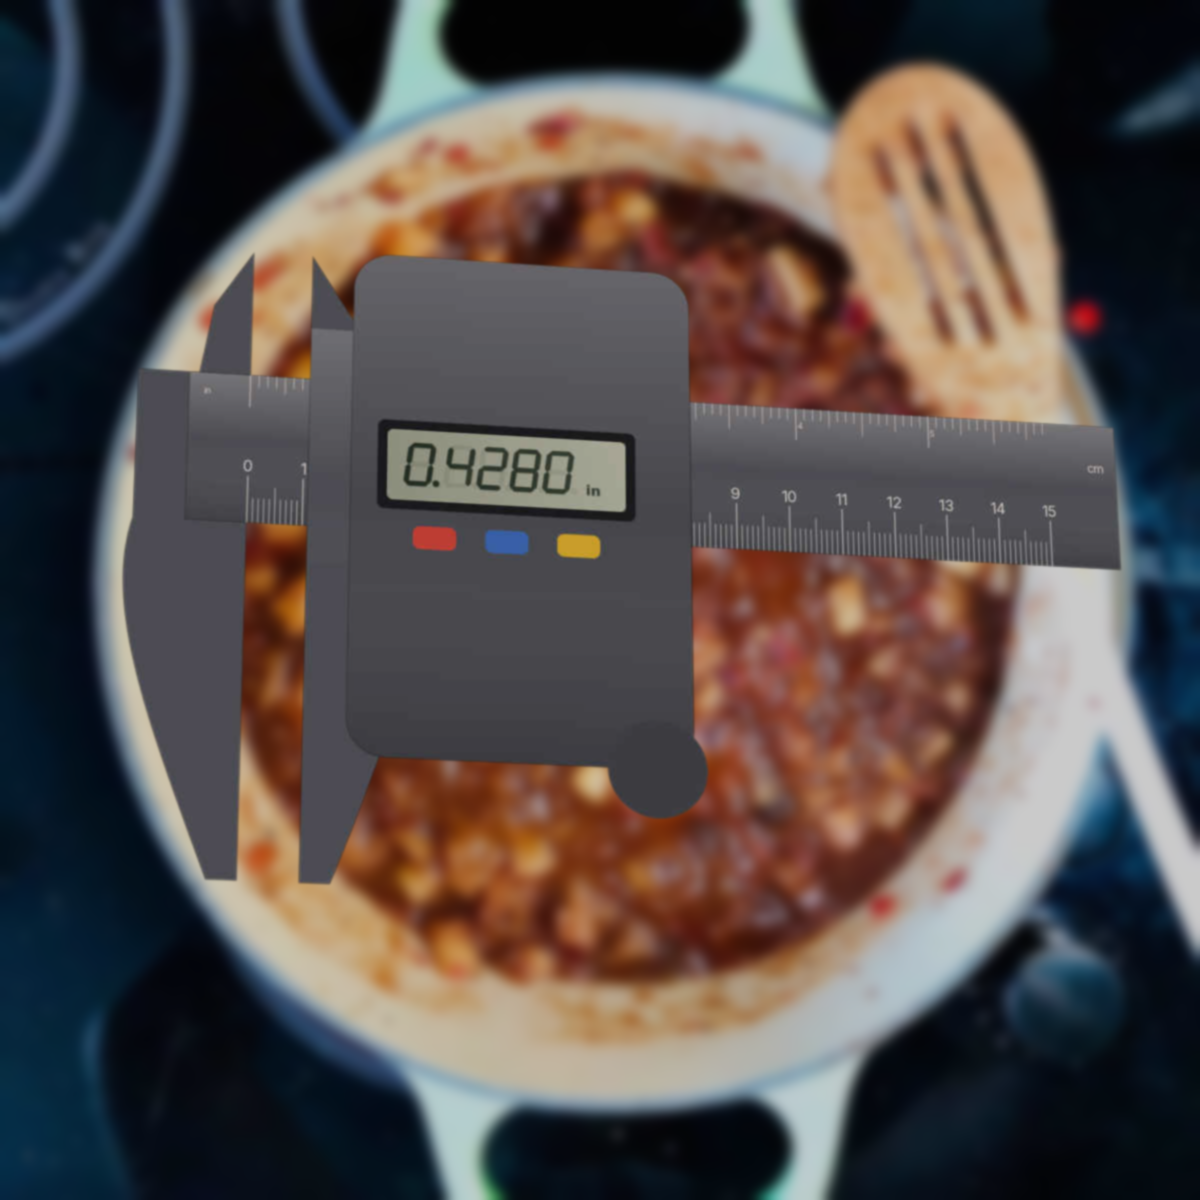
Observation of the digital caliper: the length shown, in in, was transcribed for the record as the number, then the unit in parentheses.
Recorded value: 0.4280 (in)
